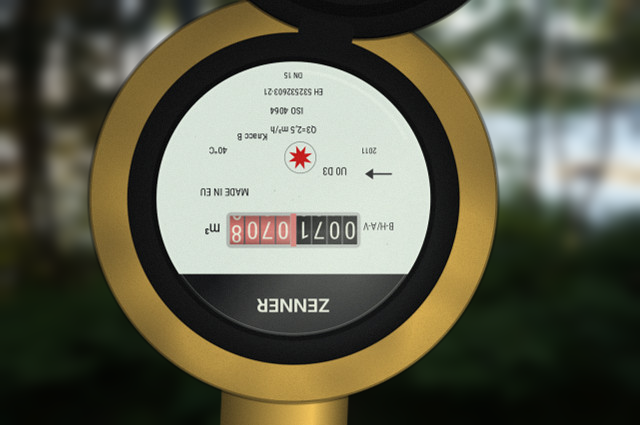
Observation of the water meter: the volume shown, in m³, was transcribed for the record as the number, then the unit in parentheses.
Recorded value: 71.0708 (m³)
